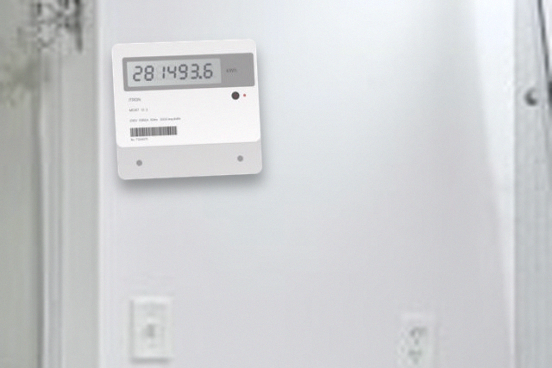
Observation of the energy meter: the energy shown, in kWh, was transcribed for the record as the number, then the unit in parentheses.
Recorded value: 281493.6 (kWh)
